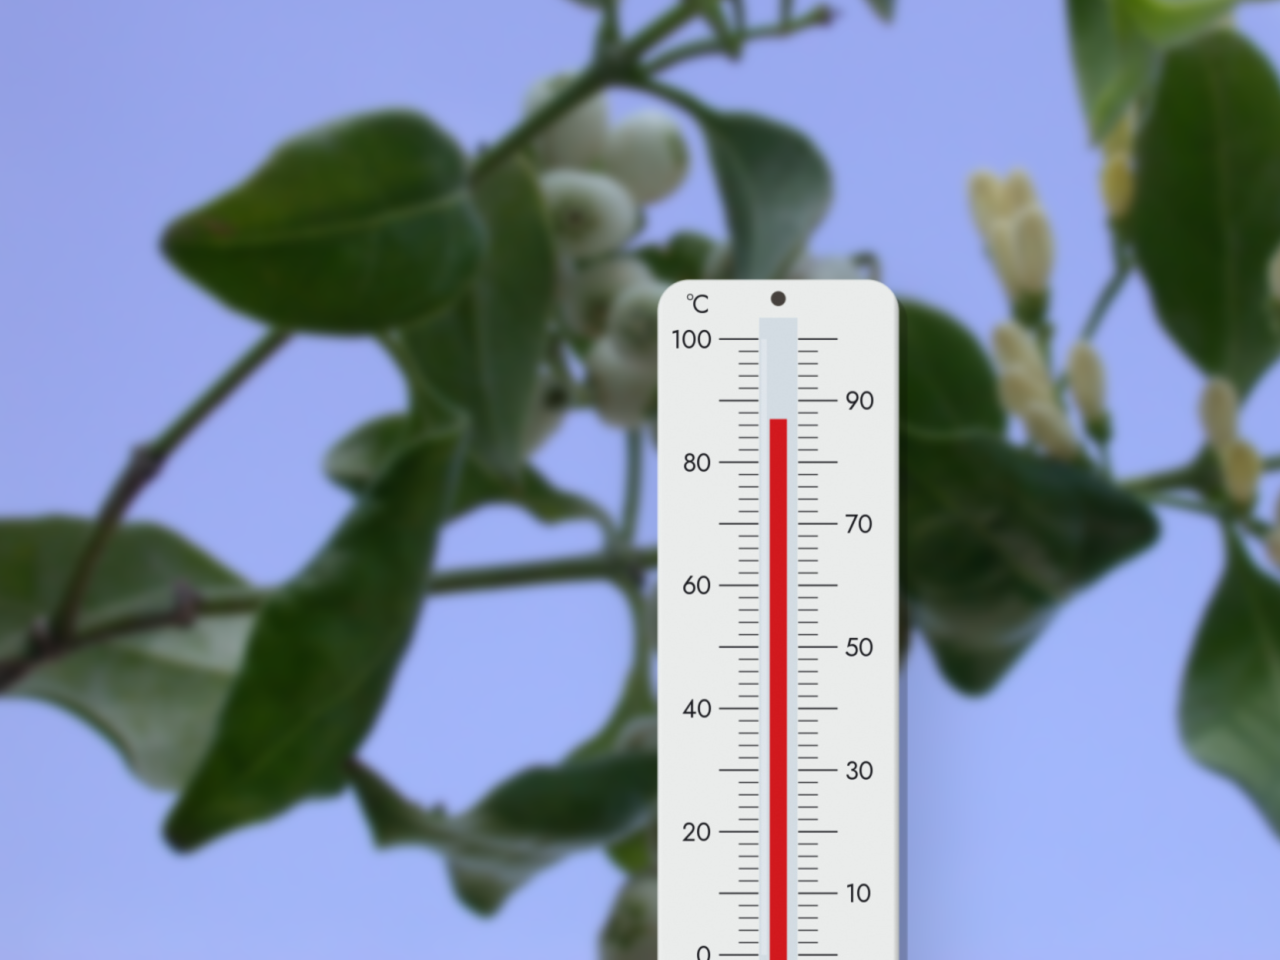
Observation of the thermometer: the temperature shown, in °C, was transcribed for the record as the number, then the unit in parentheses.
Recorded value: 87 (°C)
